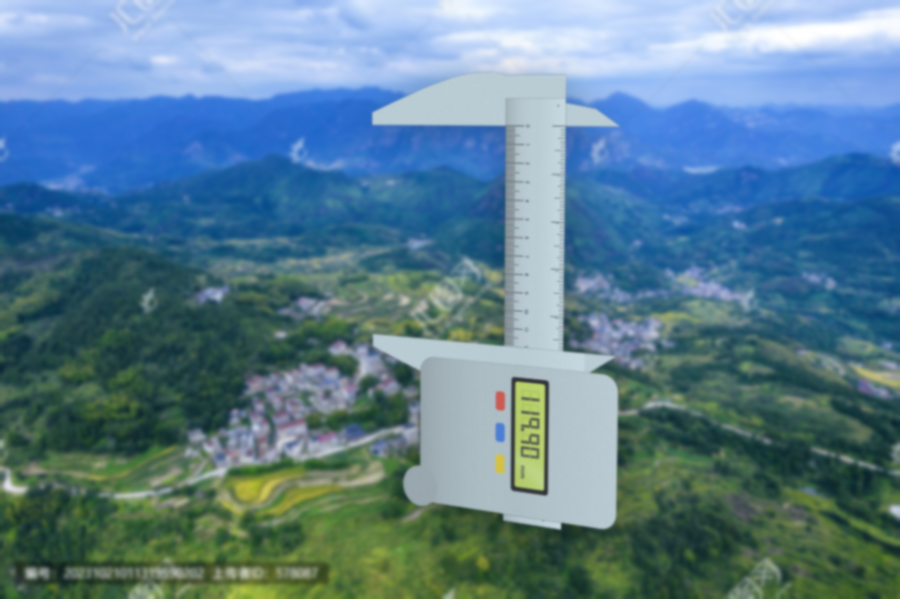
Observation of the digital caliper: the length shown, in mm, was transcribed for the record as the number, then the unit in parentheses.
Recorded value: 119.90 (mm)
